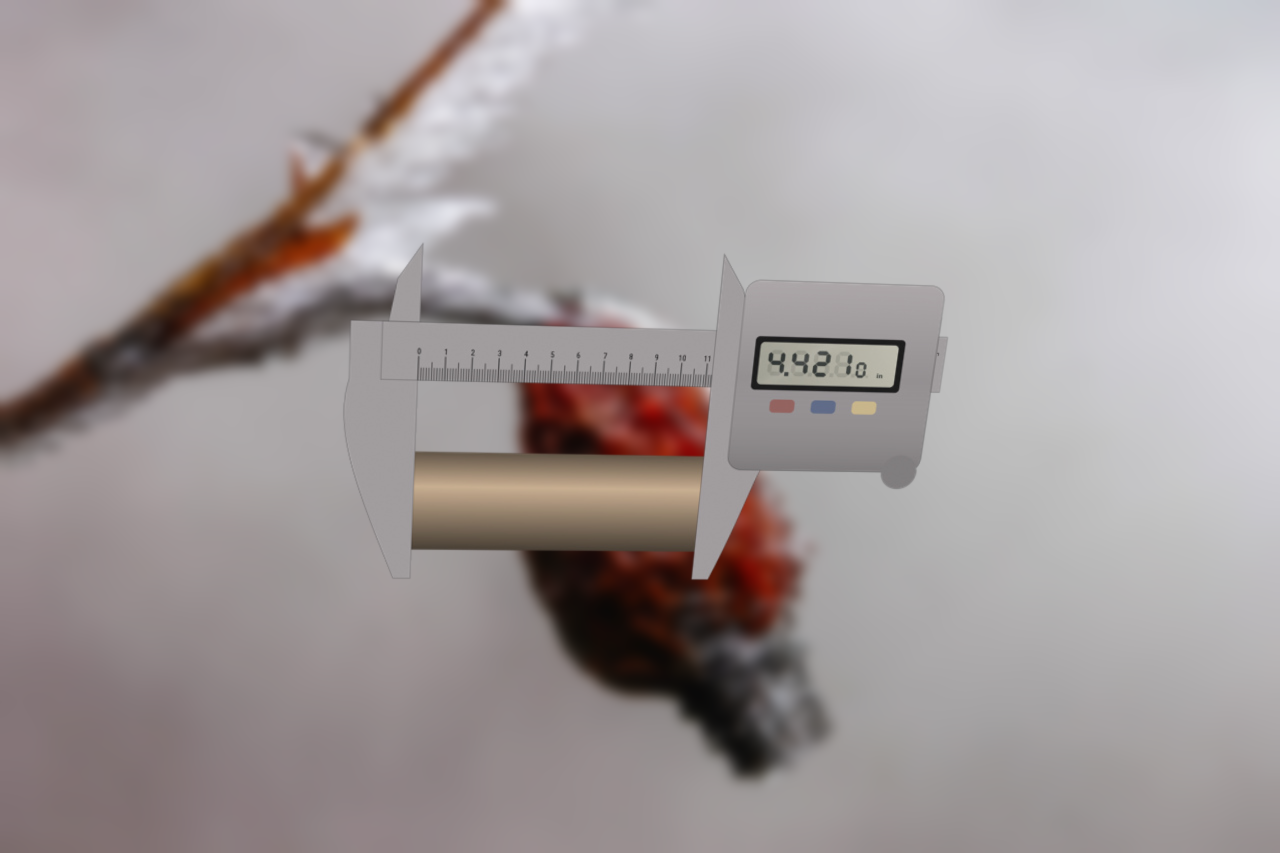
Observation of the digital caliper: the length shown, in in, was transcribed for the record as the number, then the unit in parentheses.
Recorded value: 4.4210 (in)
